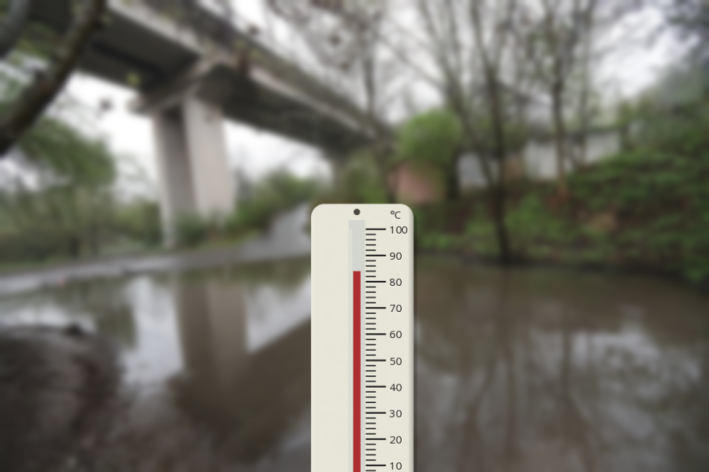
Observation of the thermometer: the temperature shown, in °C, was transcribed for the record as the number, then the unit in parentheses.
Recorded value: 84 (°C)
